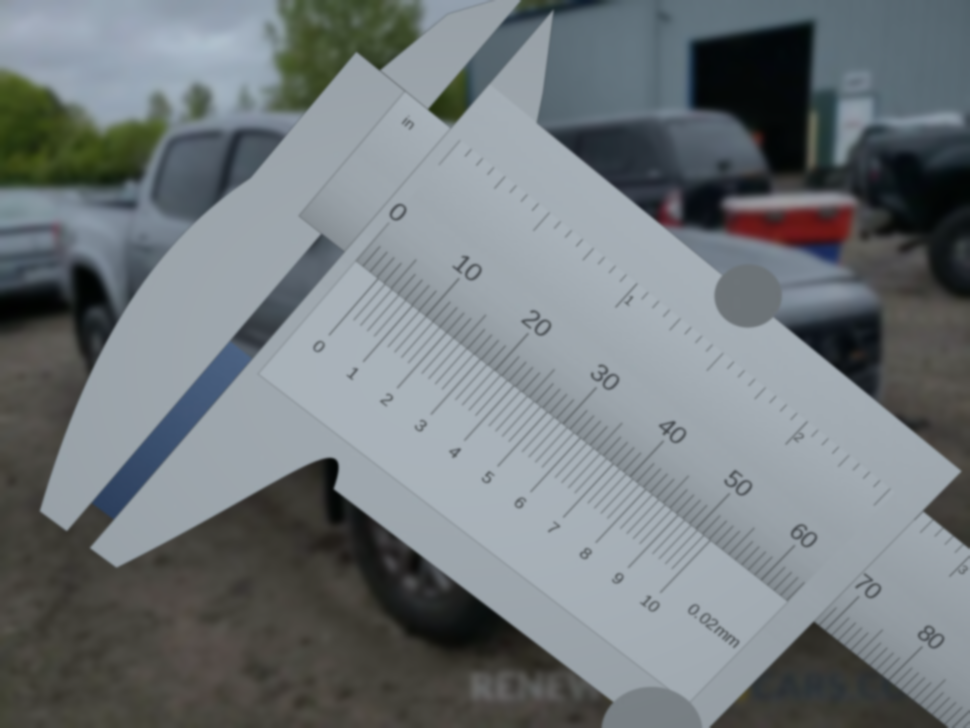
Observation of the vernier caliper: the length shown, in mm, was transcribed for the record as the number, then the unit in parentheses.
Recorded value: 3.2 (mm)
